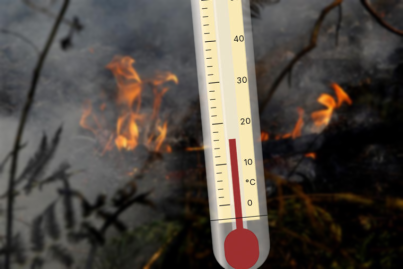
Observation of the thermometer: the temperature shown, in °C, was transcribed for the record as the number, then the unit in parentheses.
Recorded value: 16 (°C)
